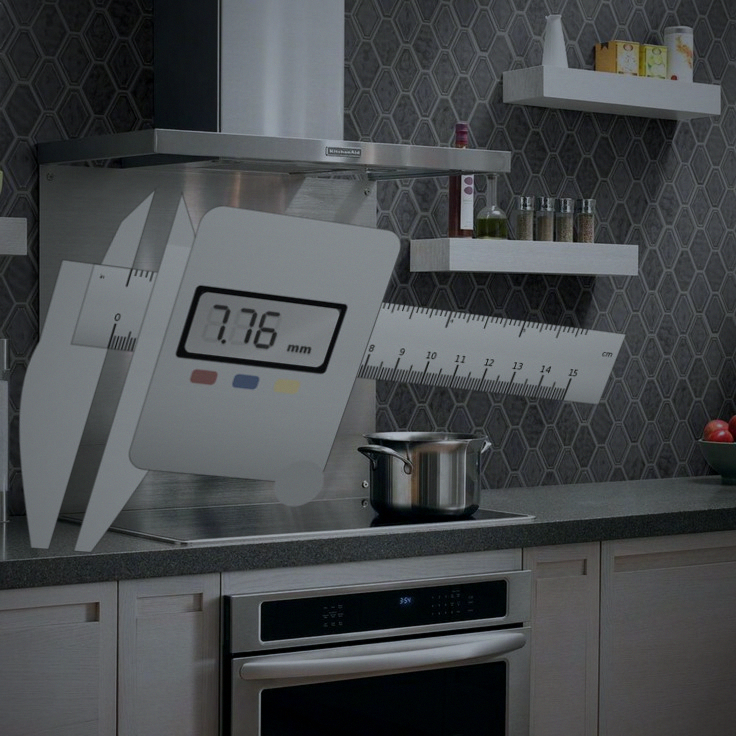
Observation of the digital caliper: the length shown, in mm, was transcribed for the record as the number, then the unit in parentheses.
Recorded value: 7.76 (mm)
